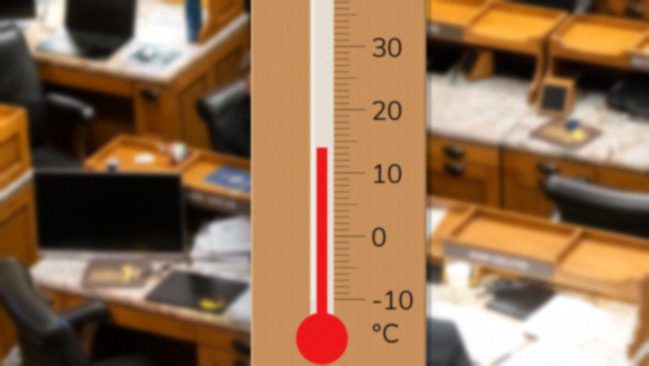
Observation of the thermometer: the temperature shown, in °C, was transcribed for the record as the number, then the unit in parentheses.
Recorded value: 14 (°C)
